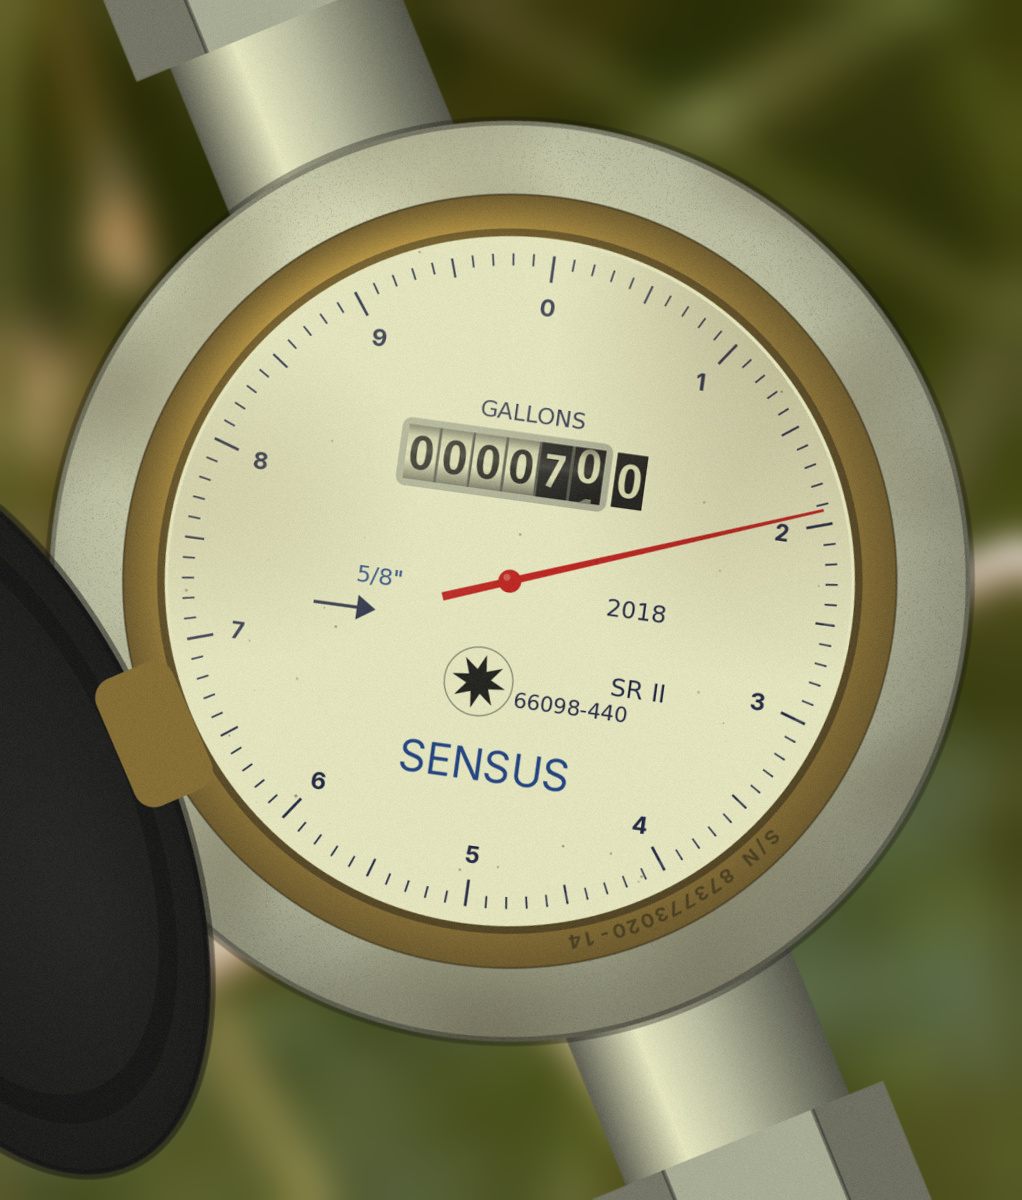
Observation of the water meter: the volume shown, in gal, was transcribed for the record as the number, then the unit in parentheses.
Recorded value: 701.9 (gal)
